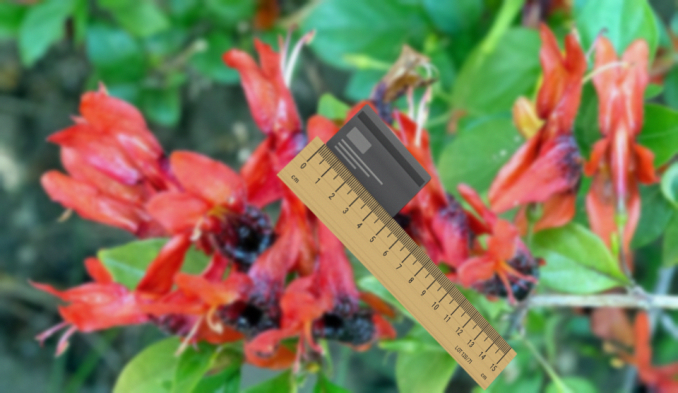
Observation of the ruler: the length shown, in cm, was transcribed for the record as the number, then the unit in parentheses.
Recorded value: 5 (cm)
